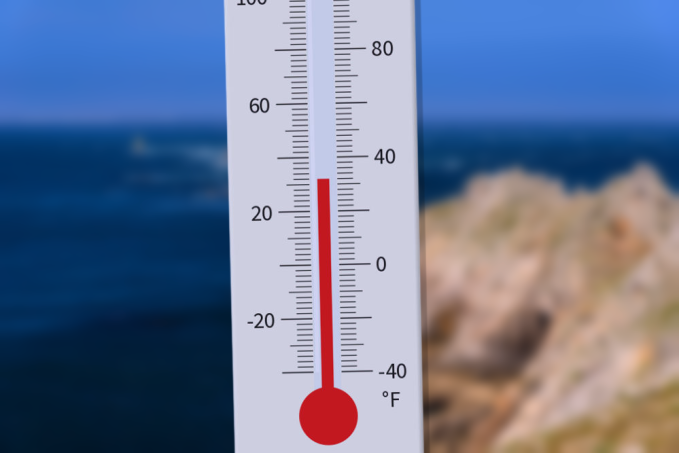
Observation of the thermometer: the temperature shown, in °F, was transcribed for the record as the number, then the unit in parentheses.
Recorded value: 32 (°F)
